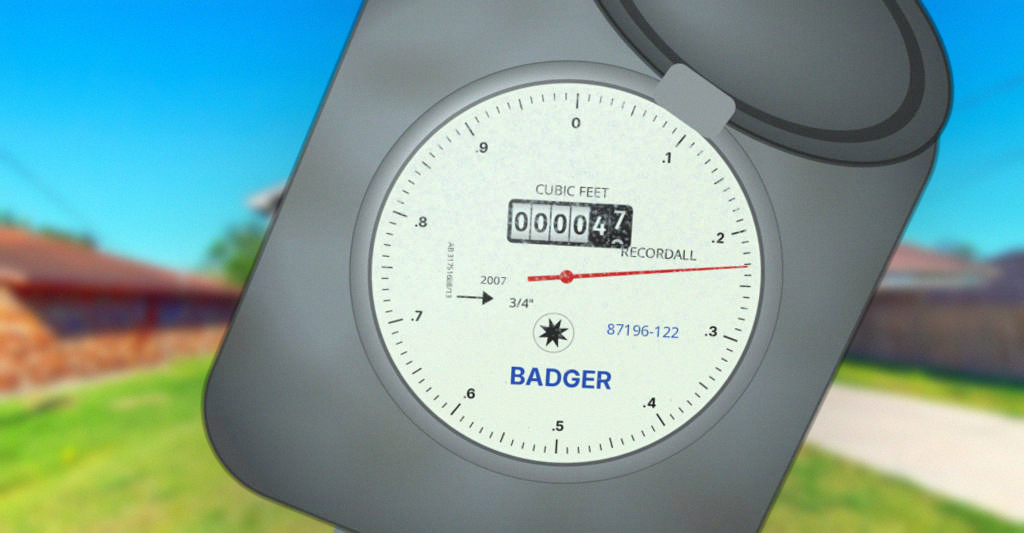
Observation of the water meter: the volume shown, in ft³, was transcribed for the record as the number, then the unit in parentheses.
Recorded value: 47.23 (ft³)
